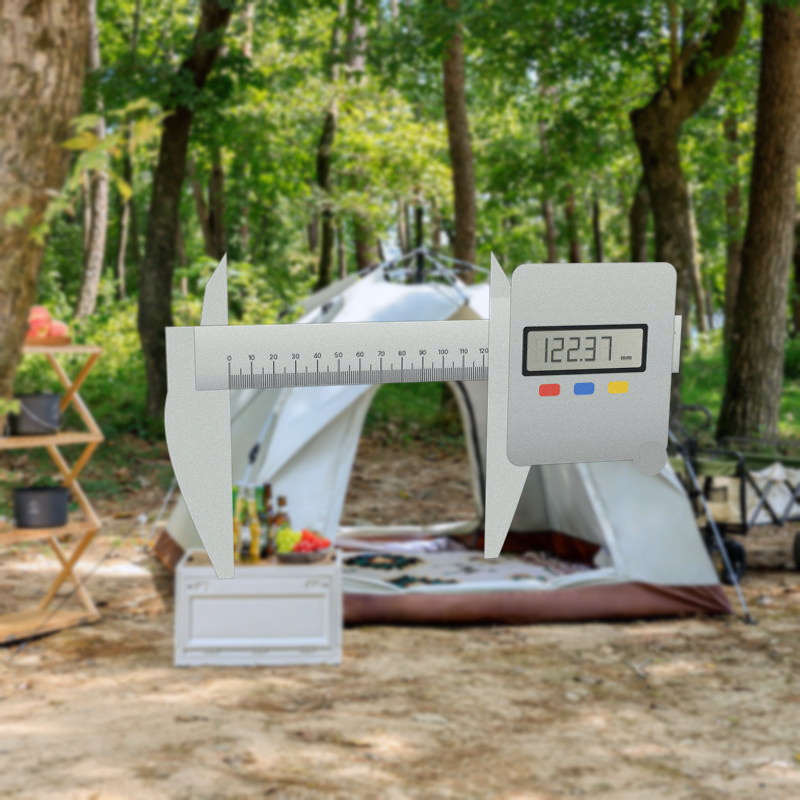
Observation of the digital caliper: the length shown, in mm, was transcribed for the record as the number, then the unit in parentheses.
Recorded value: 122.37 (mm)
